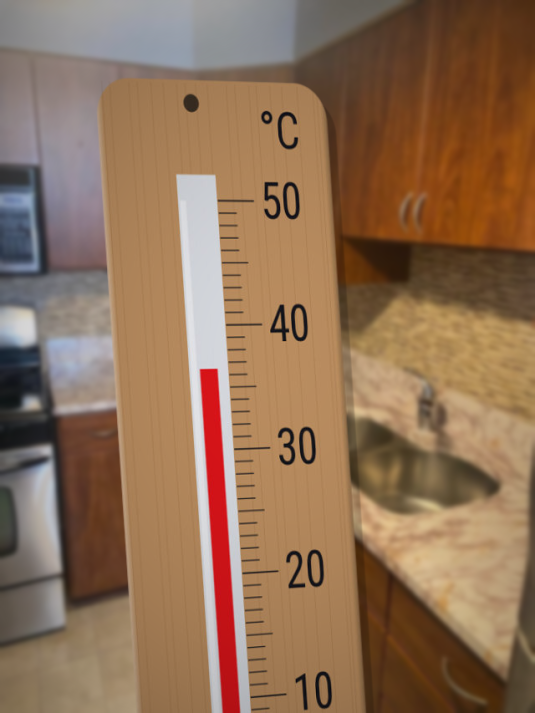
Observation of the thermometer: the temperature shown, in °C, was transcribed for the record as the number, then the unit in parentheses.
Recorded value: 36.5 (°C)
